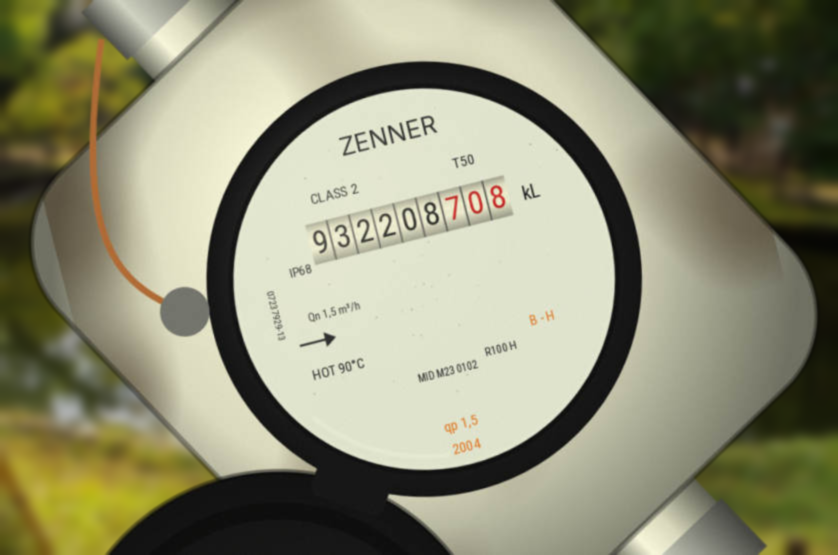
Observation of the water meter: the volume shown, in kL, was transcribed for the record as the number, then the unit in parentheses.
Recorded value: 932208.708 (kL)
